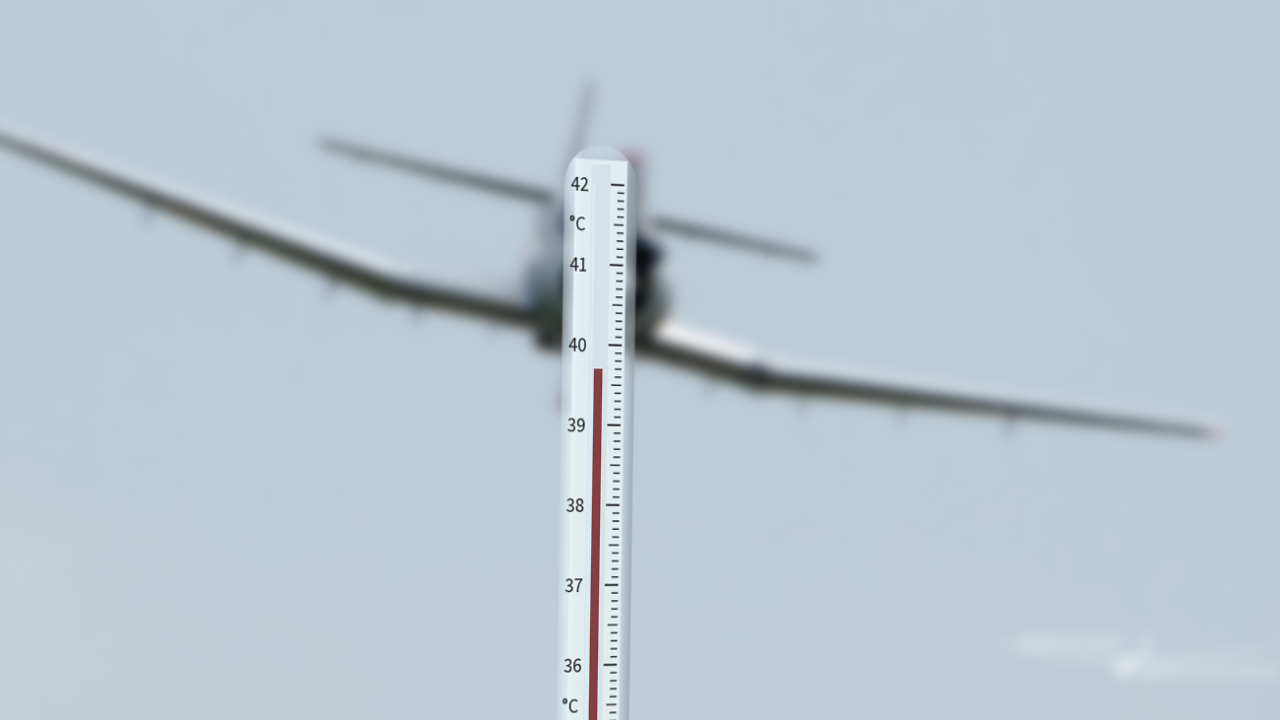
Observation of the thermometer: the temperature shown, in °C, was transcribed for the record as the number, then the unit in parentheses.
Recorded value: 39.7 (°C)
